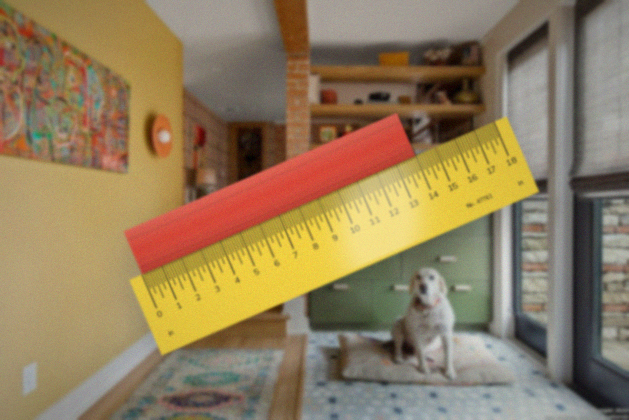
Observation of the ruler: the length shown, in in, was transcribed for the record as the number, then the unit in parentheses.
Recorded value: 14 (in)
